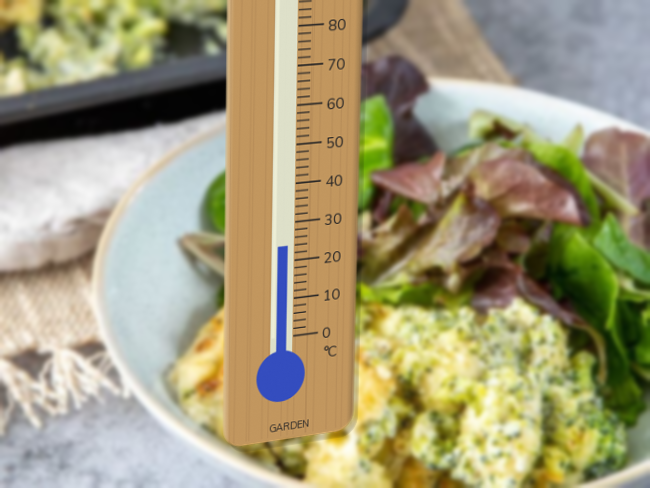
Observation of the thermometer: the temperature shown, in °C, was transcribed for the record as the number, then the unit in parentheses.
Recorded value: 24 (°C)
